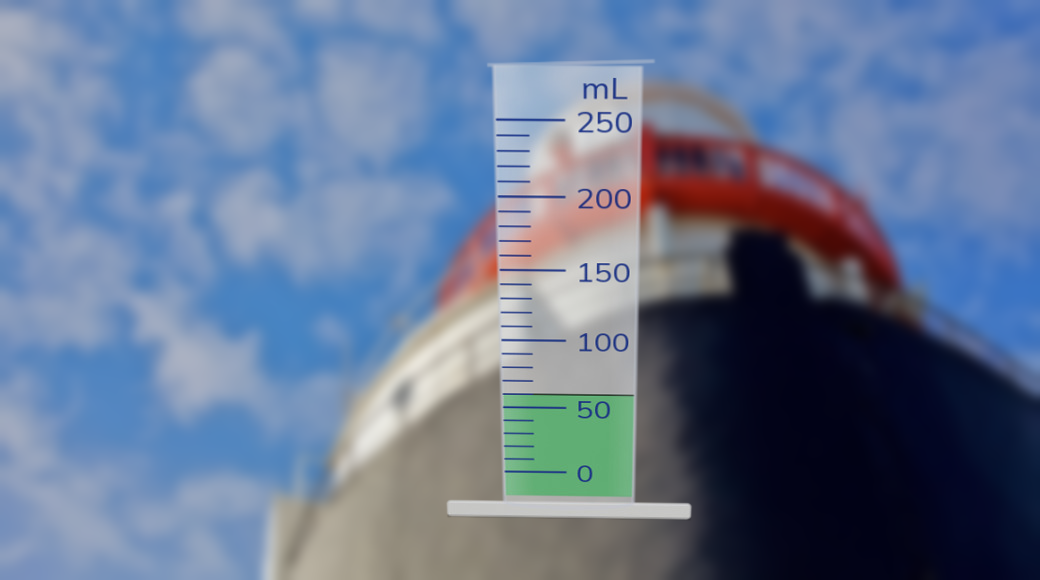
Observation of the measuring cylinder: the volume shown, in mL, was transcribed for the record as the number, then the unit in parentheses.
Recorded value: 60 (mL)
